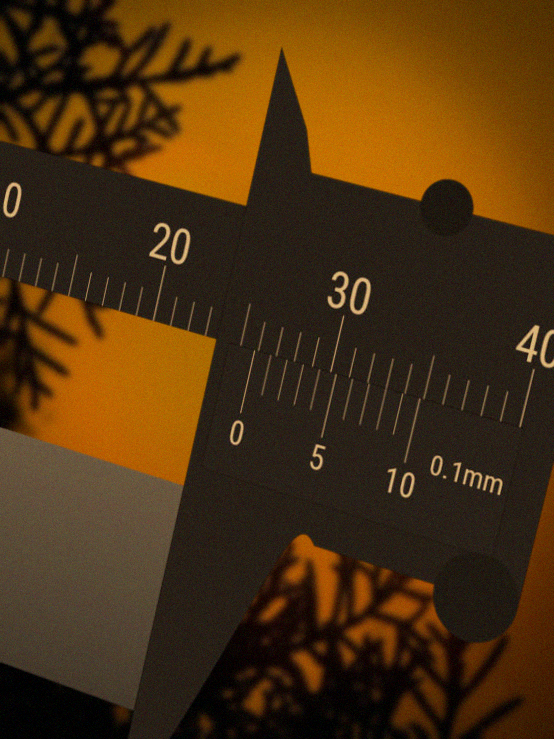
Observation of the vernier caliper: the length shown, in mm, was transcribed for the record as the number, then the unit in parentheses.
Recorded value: 25.8 (mm)
